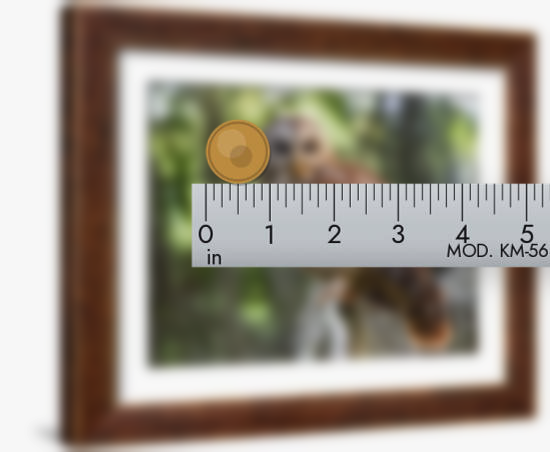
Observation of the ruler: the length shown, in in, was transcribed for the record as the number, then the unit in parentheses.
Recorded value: 1 (in)
